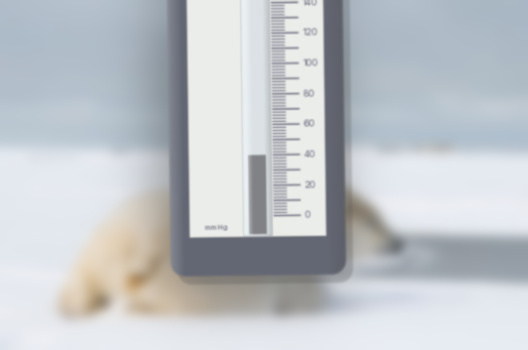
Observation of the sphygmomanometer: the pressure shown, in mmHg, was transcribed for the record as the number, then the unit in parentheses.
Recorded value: 40 (mmHg)
